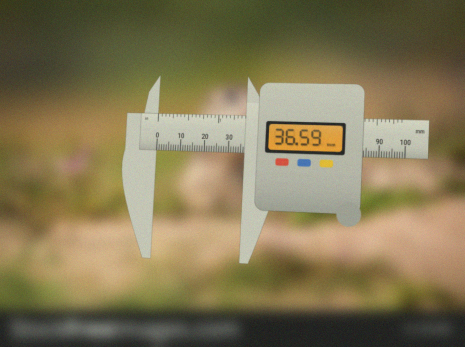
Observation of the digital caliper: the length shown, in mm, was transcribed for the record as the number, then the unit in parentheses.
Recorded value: 36.59 (mm)
